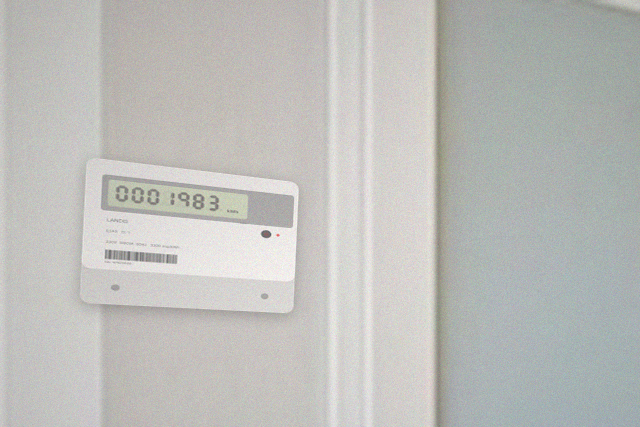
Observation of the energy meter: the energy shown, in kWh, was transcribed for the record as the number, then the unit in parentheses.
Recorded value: 1983 (kWh)
